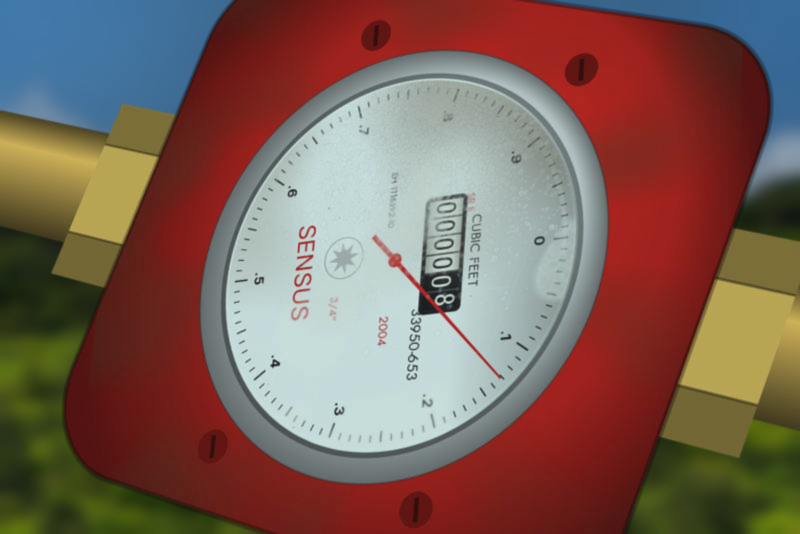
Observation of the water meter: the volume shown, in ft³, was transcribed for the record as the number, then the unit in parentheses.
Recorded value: 8.13 (ft³)
